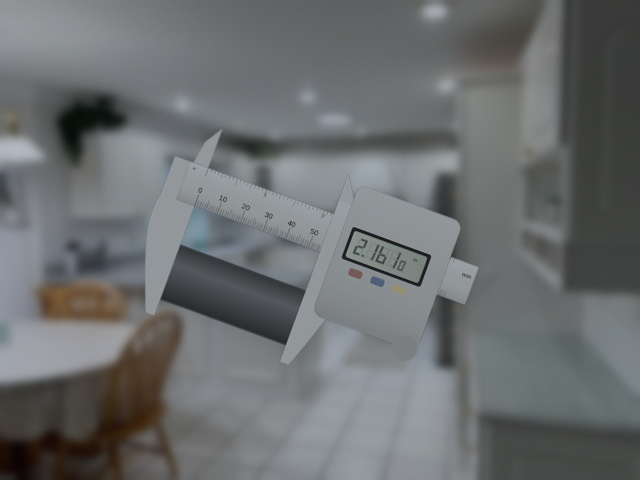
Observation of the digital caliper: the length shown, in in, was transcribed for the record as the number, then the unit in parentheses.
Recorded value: 2.1610 (in)
